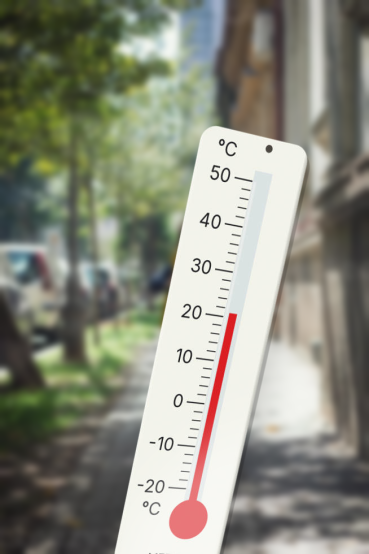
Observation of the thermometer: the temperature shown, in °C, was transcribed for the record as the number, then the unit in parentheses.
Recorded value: 21 (°C)
